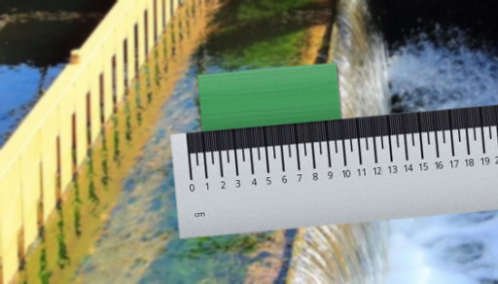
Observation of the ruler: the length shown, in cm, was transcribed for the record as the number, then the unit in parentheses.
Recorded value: 9 (cm)
